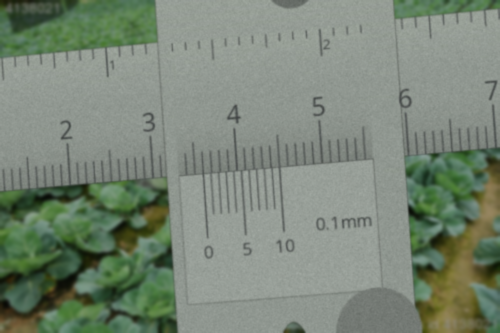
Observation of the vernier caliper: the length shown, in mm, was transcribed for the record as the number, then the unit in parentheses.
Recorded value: 36.0 (mm)
